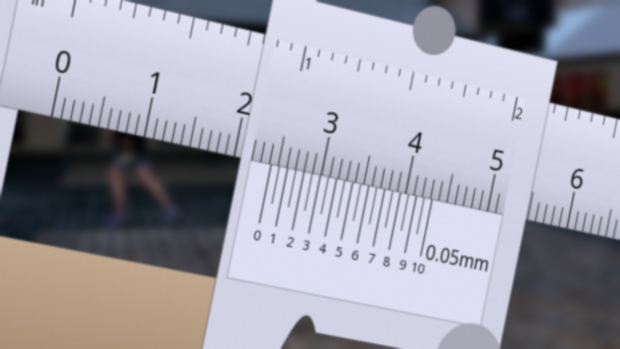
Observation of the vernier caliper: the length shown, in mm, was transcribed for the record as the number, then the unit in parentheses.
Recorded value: 24.2 (mm)
